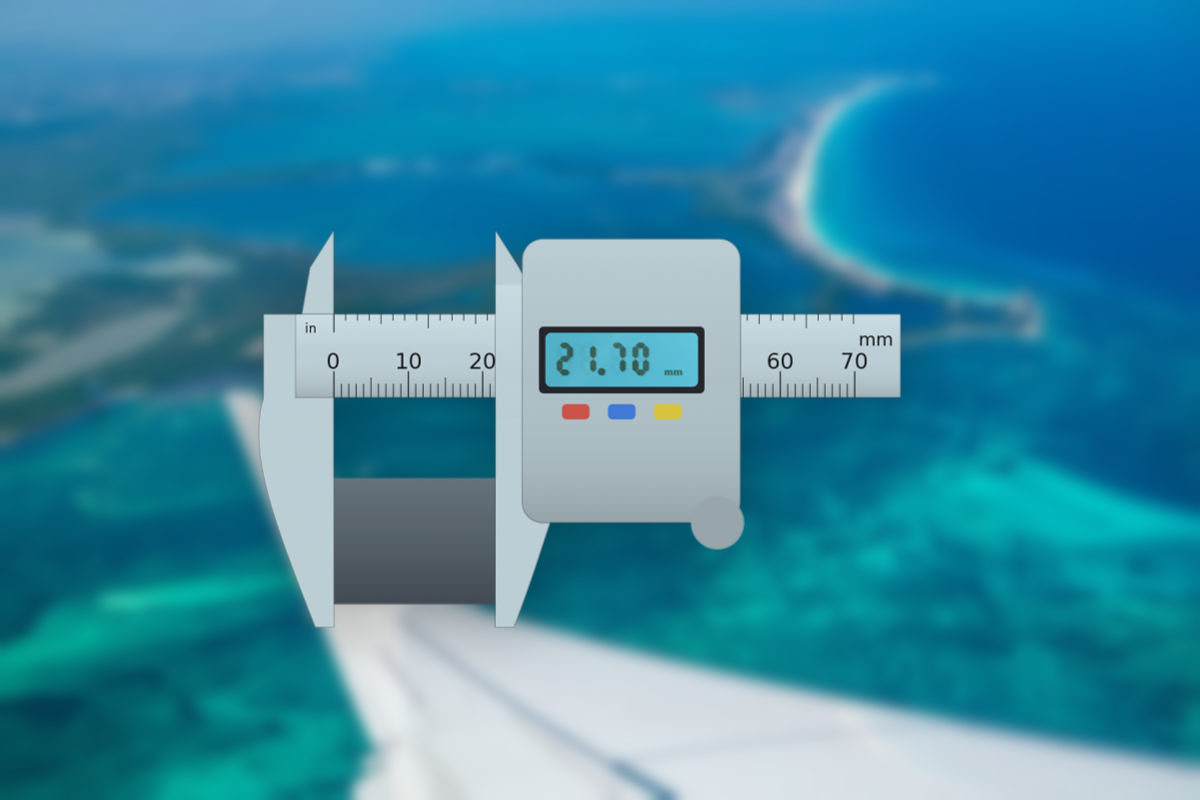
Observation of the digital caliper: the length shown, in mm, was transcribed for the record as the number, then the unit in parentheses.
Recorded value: 21.70 (mm)
